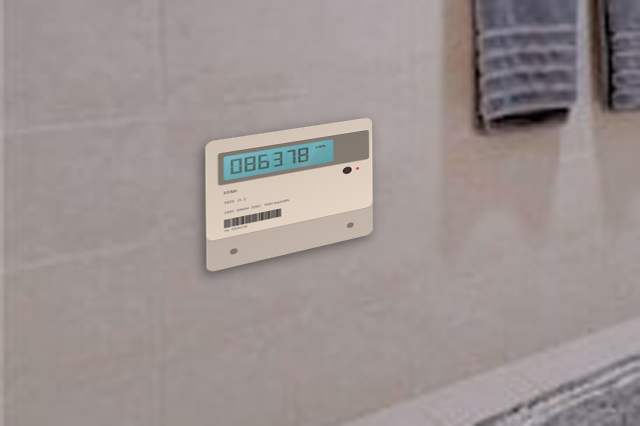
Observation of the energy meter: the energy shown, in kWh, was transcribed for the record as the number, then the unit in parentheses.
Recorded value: 86378 (kWh)
